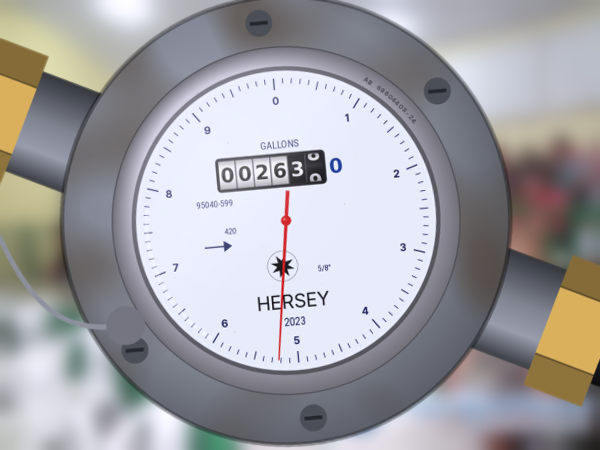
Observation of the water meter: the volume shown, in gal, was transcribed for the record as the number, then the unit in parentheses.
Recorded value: 26385.2 (gal)
